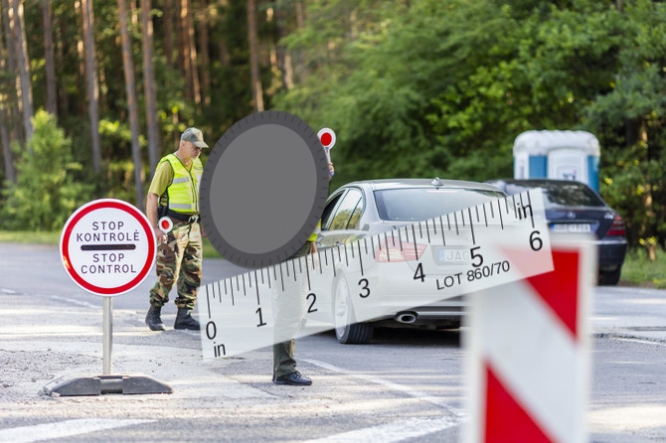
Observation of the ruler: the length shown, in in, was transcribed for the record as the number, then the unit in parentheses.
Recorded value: 2.625 (in)
